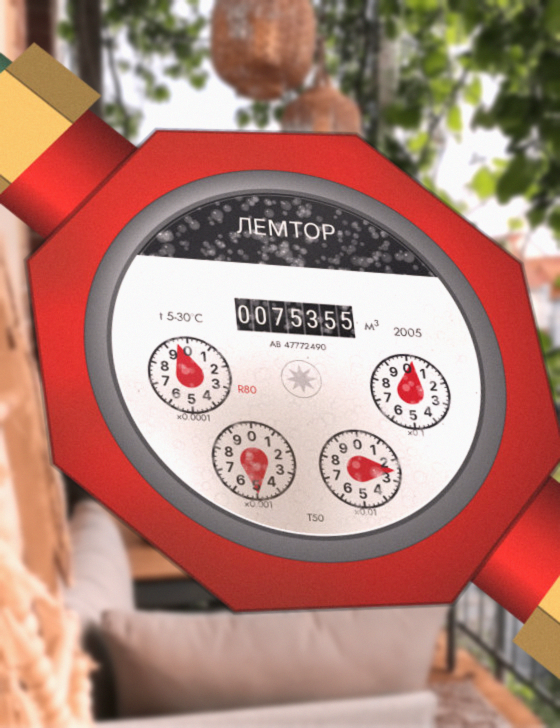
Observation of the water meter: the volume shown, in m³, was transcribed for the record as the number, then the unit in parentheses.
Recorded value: 75355.0249 (m³)
